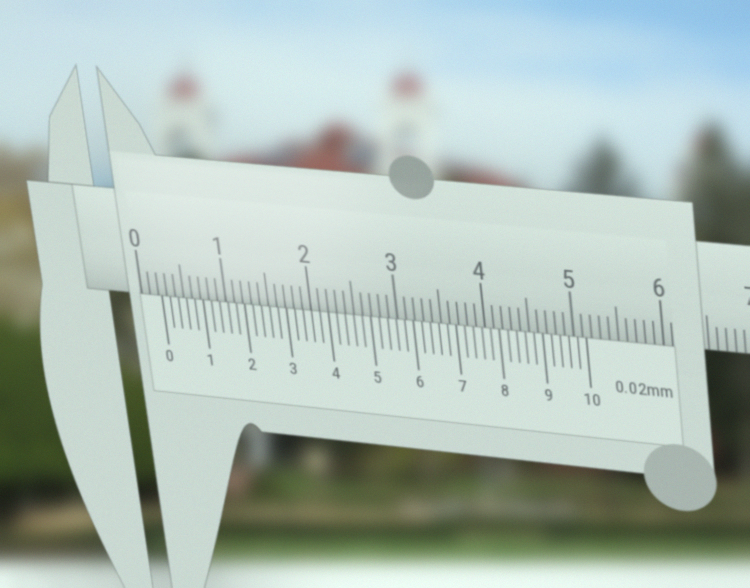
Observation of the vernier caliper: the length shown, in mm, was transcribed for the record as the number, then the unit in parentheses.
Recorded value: 2.4 (mm)
